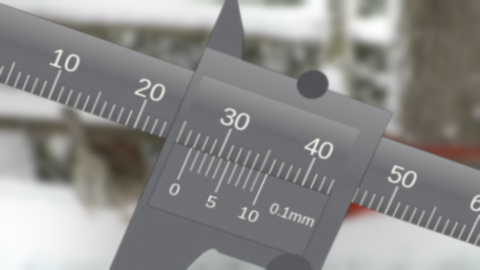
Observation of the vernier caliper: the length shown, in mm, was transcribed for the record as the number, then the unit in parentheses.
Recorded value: 26.8 (mm)
